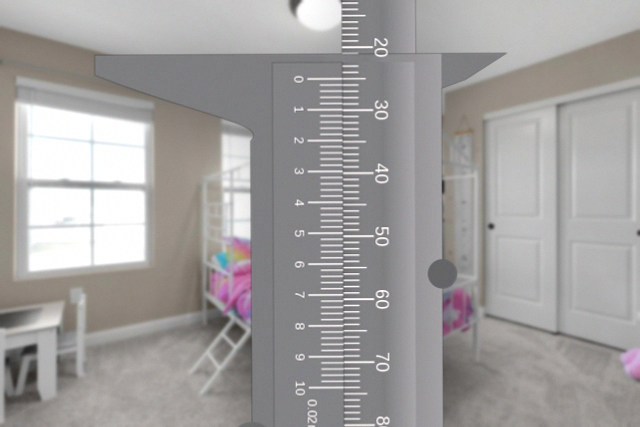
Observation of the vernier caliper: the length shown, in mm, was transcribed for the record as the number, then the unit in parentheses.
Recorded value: 25.0 (mm)
